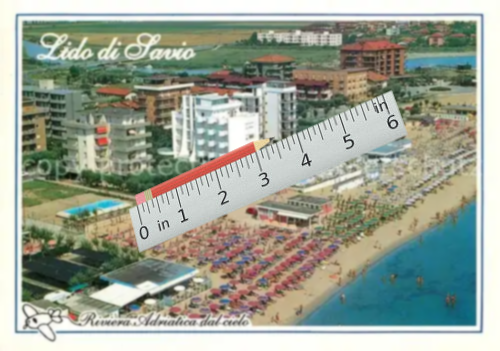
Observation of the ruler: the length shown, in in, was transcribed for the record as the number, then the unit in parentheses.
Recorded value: 3.5 (in)
